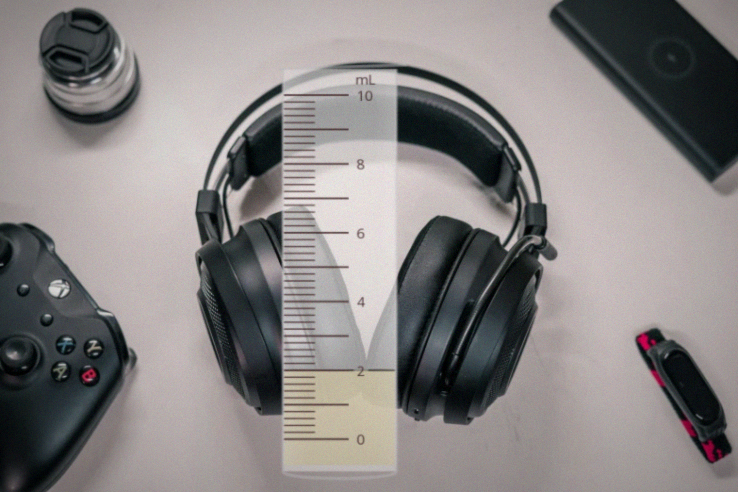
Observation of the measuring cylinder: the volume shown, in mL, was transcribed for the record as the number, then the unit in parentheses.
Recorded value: 2 (mL)
